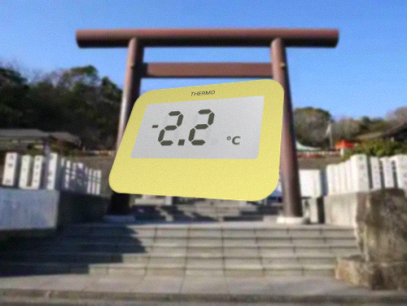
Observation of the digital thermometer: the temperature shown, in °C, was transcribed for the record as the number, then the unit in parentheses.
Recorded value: -2.2 (°C)
